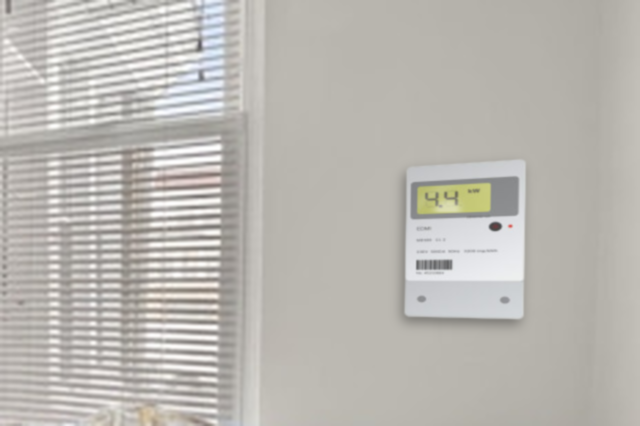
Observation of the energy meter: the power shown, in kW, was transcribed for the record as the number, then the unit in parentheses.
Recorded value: 4.4 (kW)
